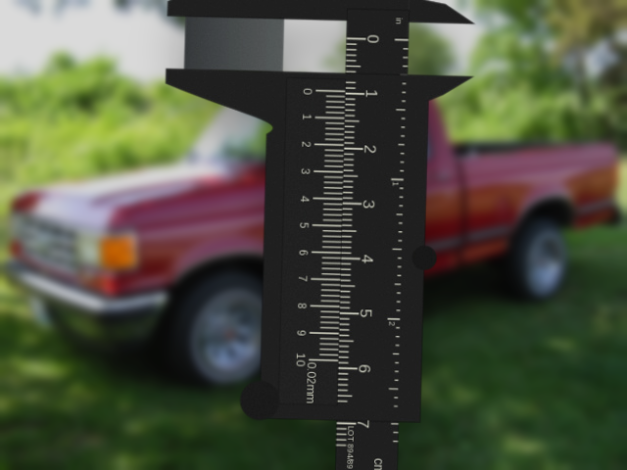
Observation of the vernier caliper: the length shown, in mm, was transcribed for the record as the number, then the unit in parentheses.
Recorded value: 9.6 (mm)
